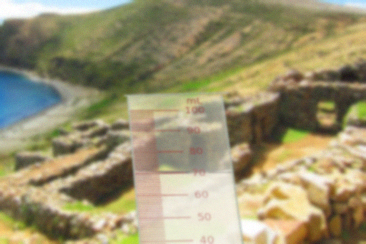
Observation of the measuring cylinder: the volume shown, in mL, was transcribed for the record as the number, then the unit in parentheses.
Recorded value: 70 (mL)
